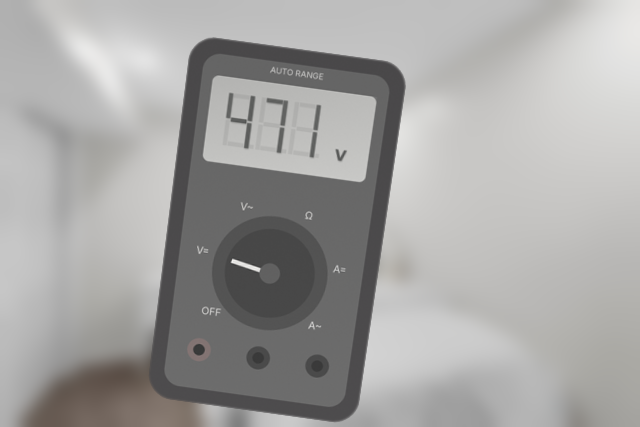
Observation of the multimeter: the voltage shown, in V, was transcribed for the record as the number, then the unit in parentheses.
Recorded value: 471 (V)
